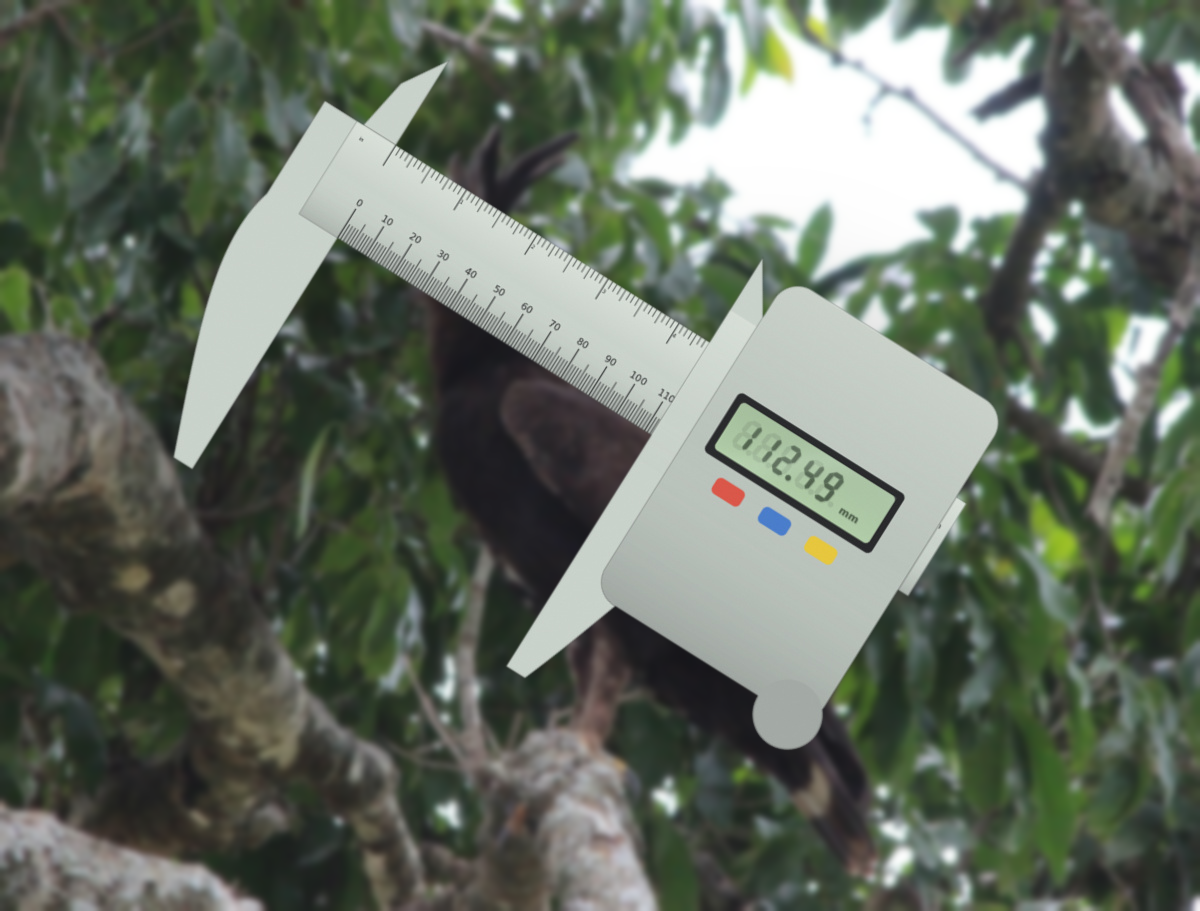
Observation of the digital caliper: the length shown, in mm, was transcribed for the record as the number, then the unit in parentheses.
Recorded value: 112.49 (mm)
